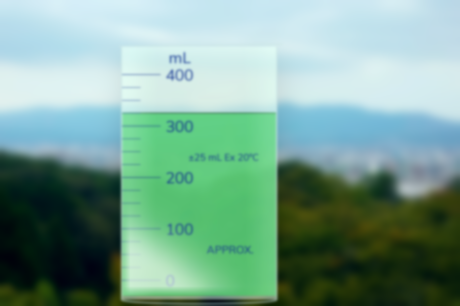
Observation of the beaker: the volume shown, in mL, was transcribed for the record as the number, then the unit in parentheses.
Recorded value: 325 (mL)
